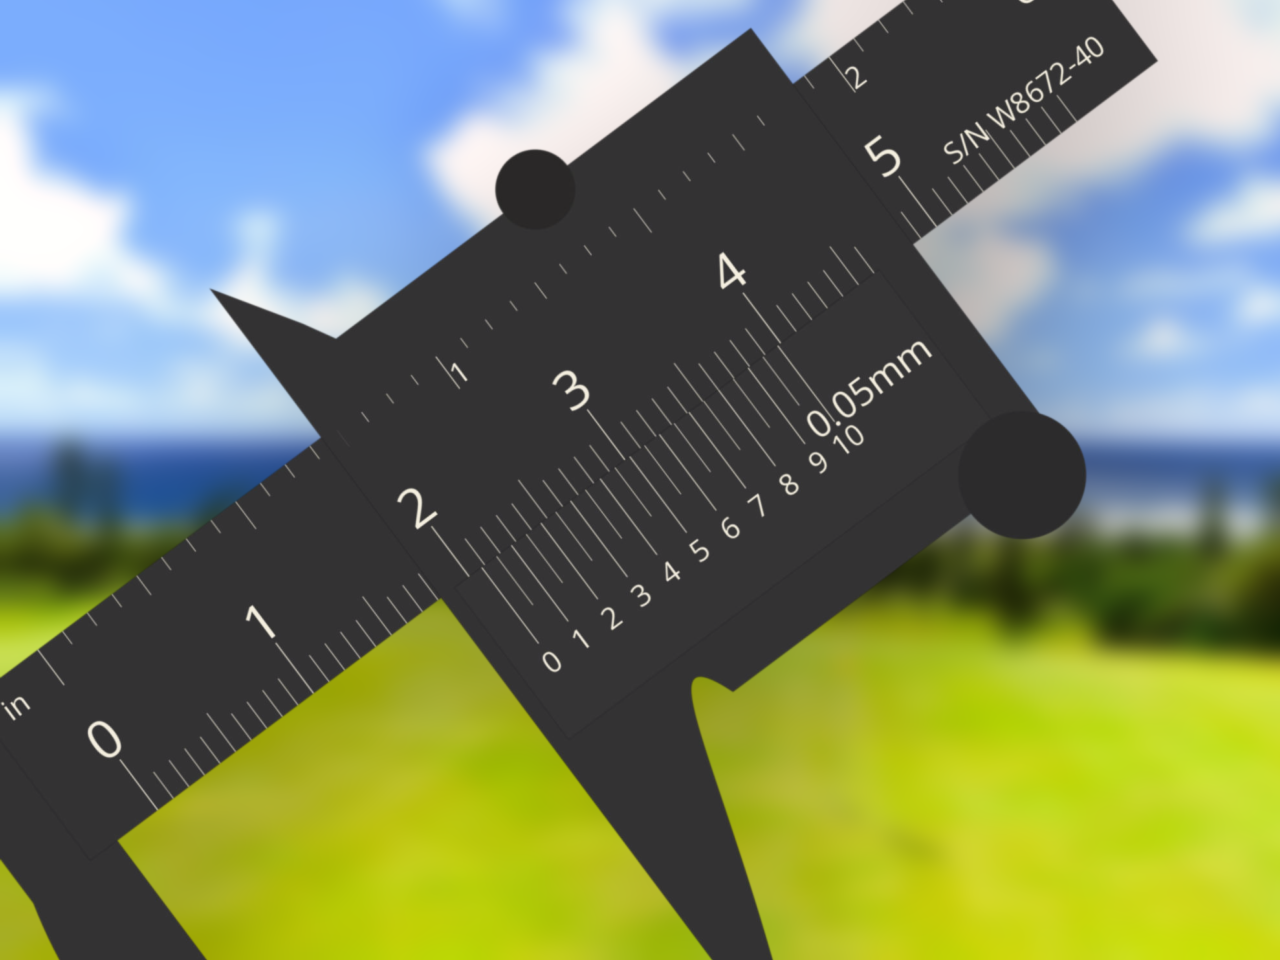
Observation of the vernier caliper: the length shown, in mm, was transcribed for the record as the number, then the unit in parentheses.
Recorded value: 20.8 (mm)
